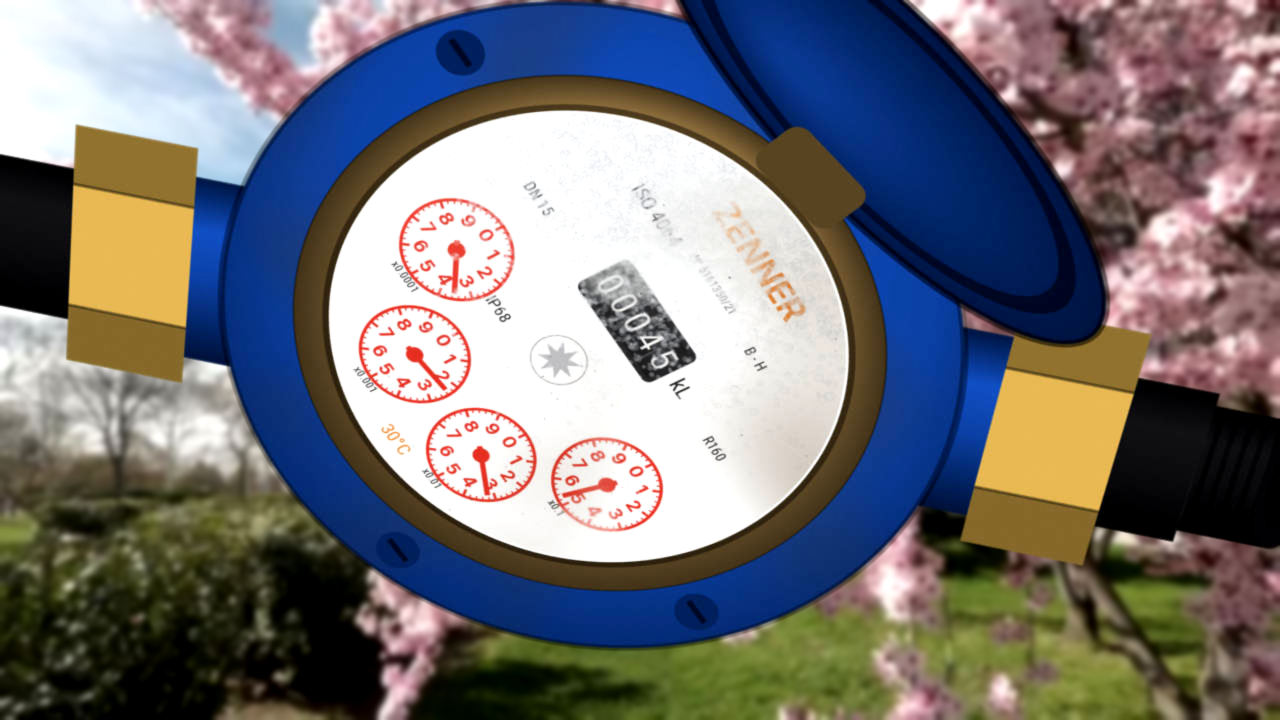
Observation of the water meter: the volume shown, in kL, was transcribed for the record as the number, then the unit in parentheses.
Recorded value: 45.5323 (kL)
